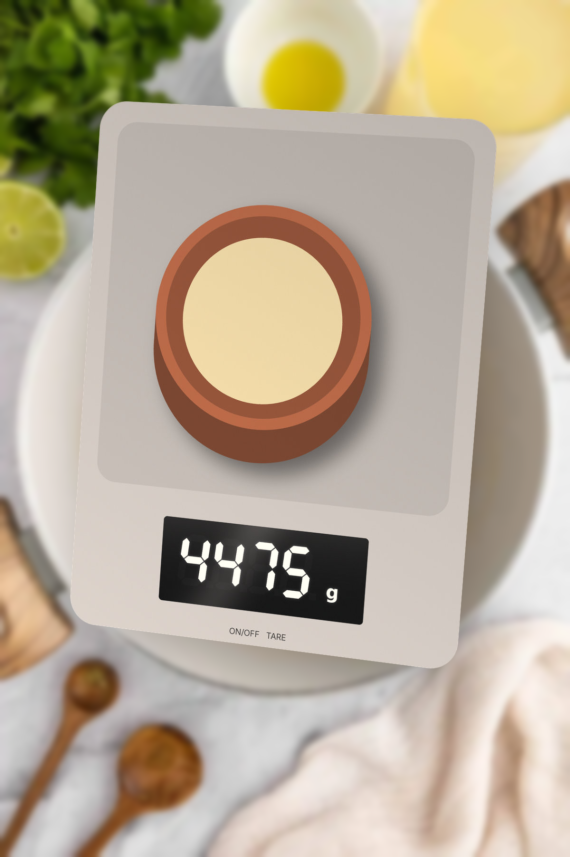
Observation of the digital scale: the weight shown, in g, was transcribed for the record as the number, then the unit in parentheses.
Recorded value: 4475 (g)
